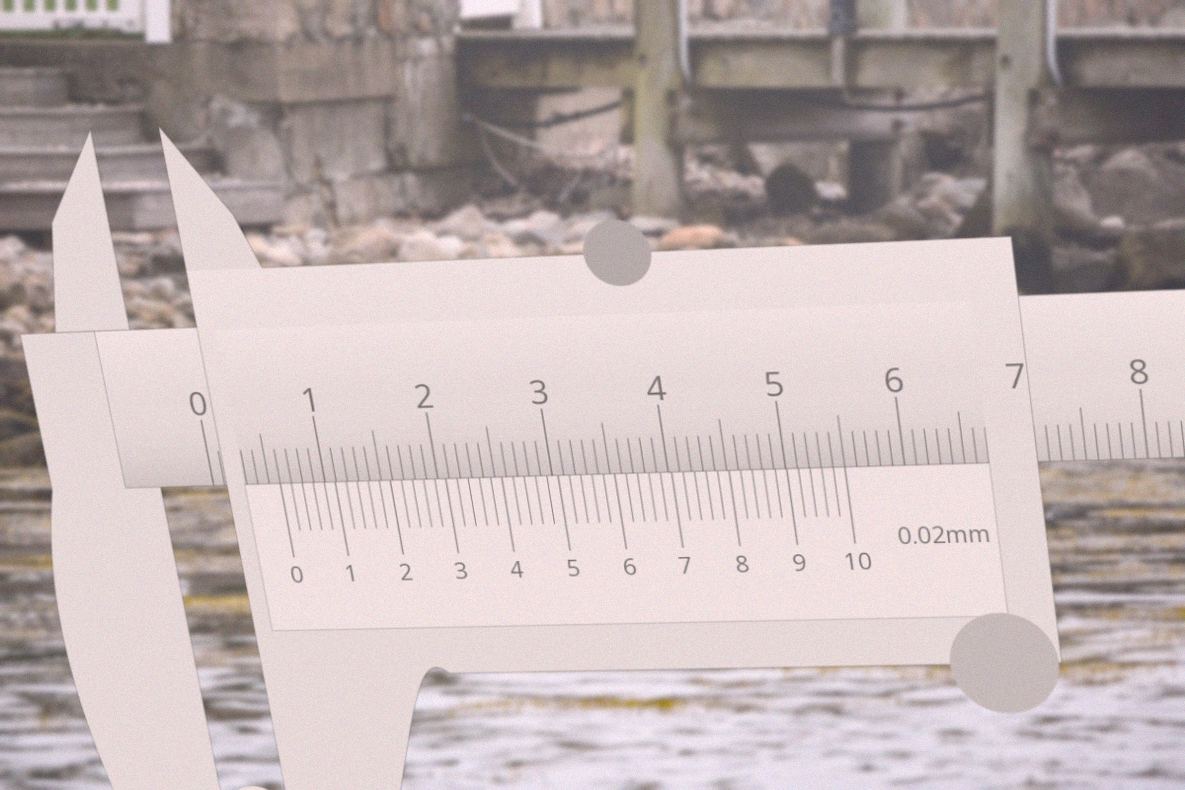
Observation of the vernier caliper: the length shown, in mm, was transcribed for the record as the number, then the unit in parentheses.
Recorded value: 6.0 (mm)
